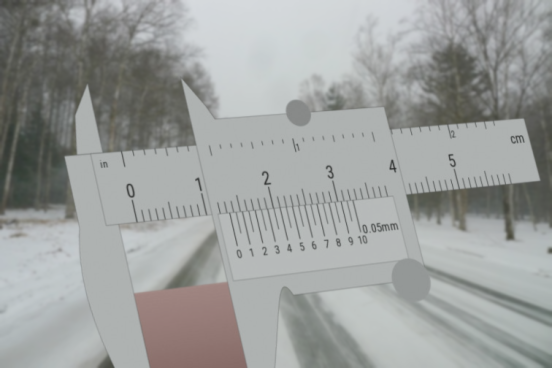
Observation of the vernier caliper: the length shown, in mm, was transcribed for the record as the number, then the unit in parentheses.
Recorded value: 13.4 (mm)
